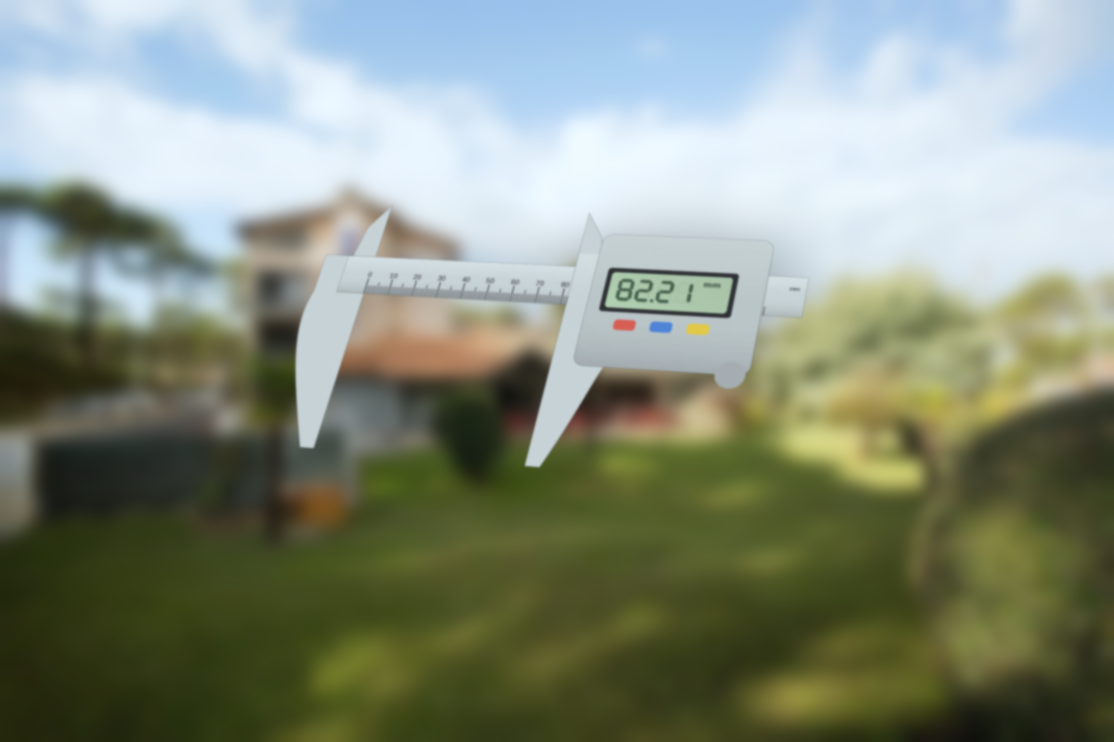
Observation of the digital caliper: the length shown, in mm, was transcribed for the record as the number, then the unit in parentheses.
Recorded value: 82.21 (mm)
